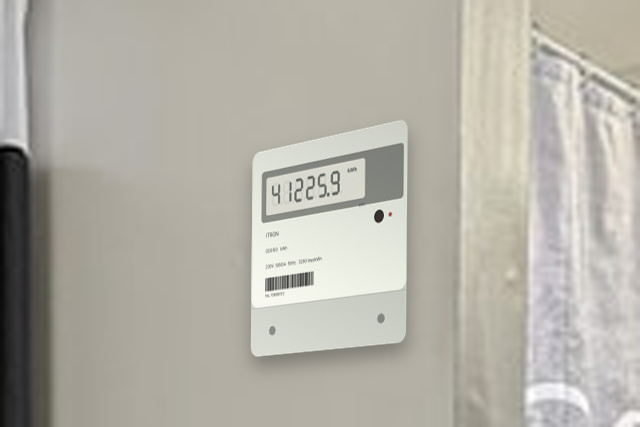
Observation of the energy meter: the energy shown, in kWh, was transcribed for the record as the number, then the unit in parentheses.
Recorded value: 41225.9 (kWh)
